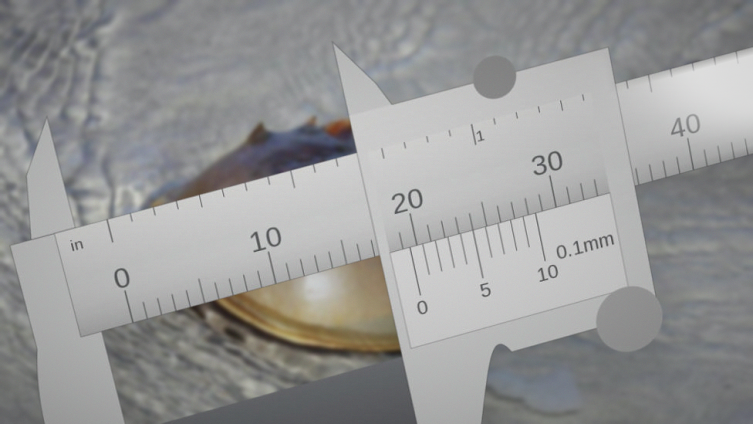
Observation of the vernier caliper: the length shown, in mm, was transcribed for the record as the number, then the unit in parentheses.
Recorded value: 19.5 (mm)
